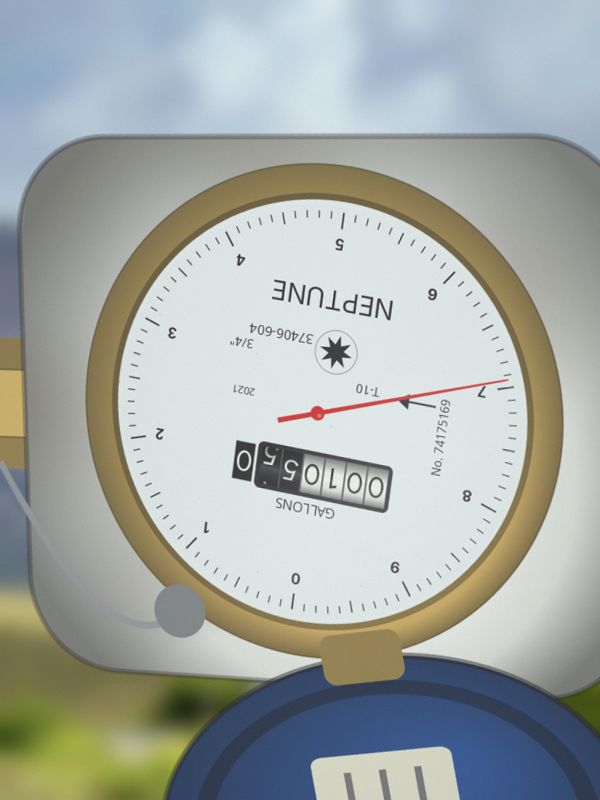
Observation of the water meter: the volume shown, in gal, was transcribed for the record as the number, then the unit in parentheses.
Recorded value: 10546.9 (gal)
